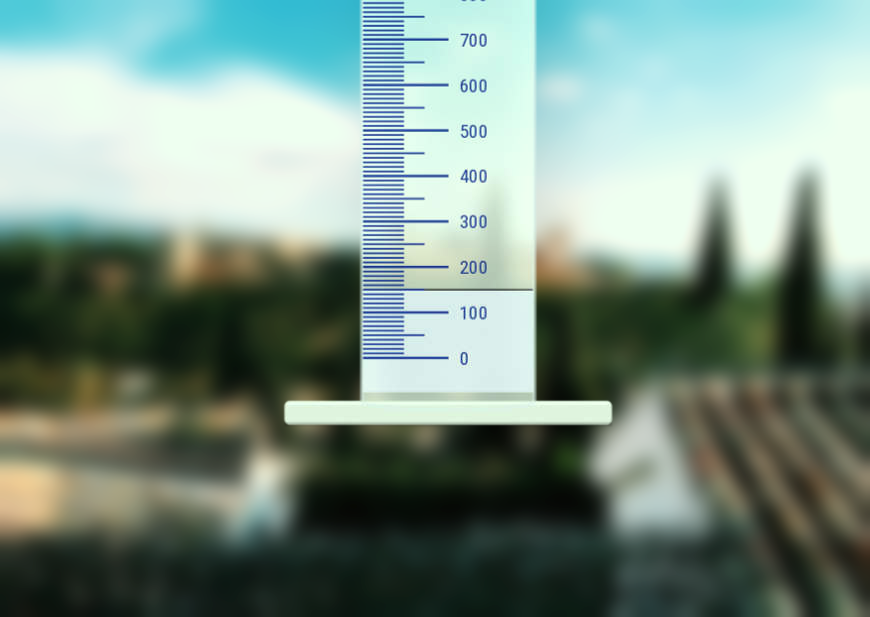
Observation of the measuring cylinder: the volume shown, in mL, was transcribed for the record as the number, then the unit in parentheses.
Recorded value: 150 (mL)
